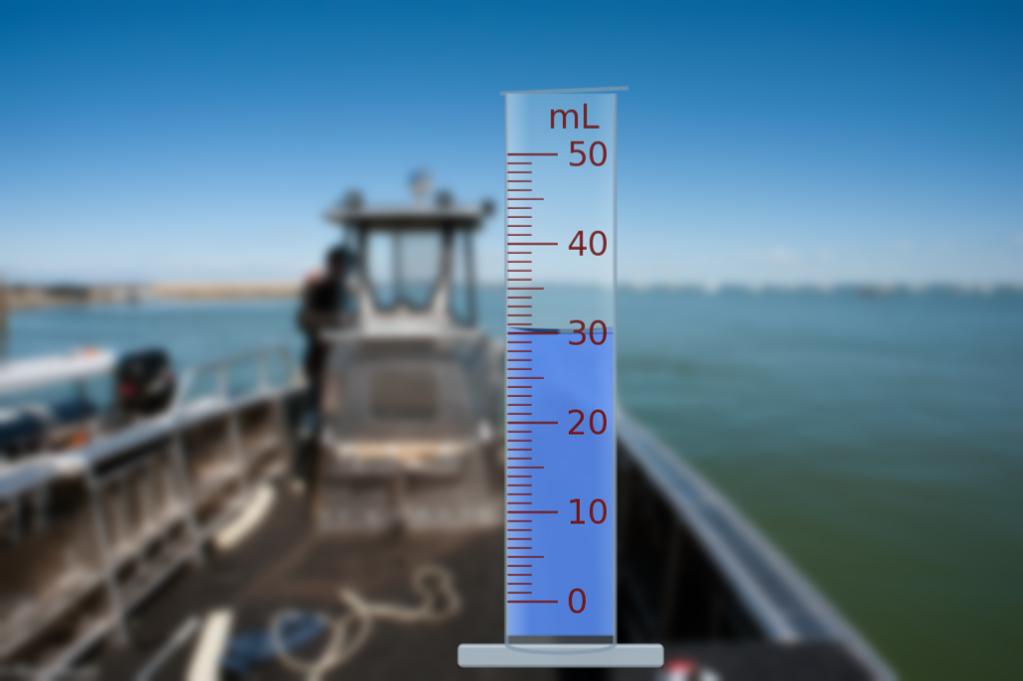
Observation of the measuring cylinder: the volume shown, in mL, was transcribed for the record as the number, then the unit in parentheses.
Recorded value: 30 (mL)
